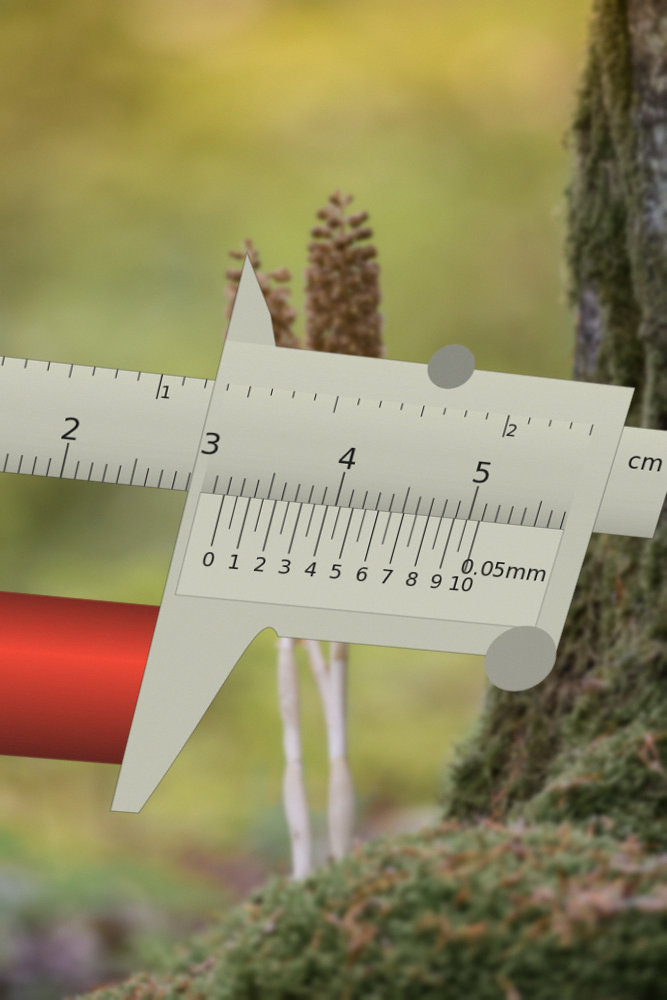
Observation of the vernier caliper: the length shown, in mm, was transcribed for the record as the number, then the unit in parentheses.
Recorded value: 31.8 (mm)
